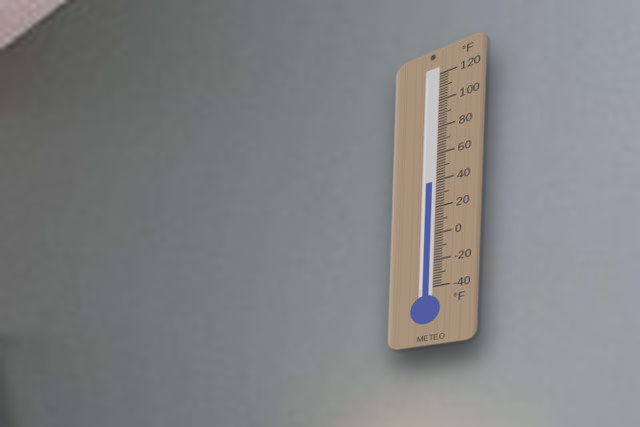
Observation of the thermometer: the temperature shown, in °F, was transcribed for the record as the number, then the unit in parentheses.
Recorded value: 40 (°F)
